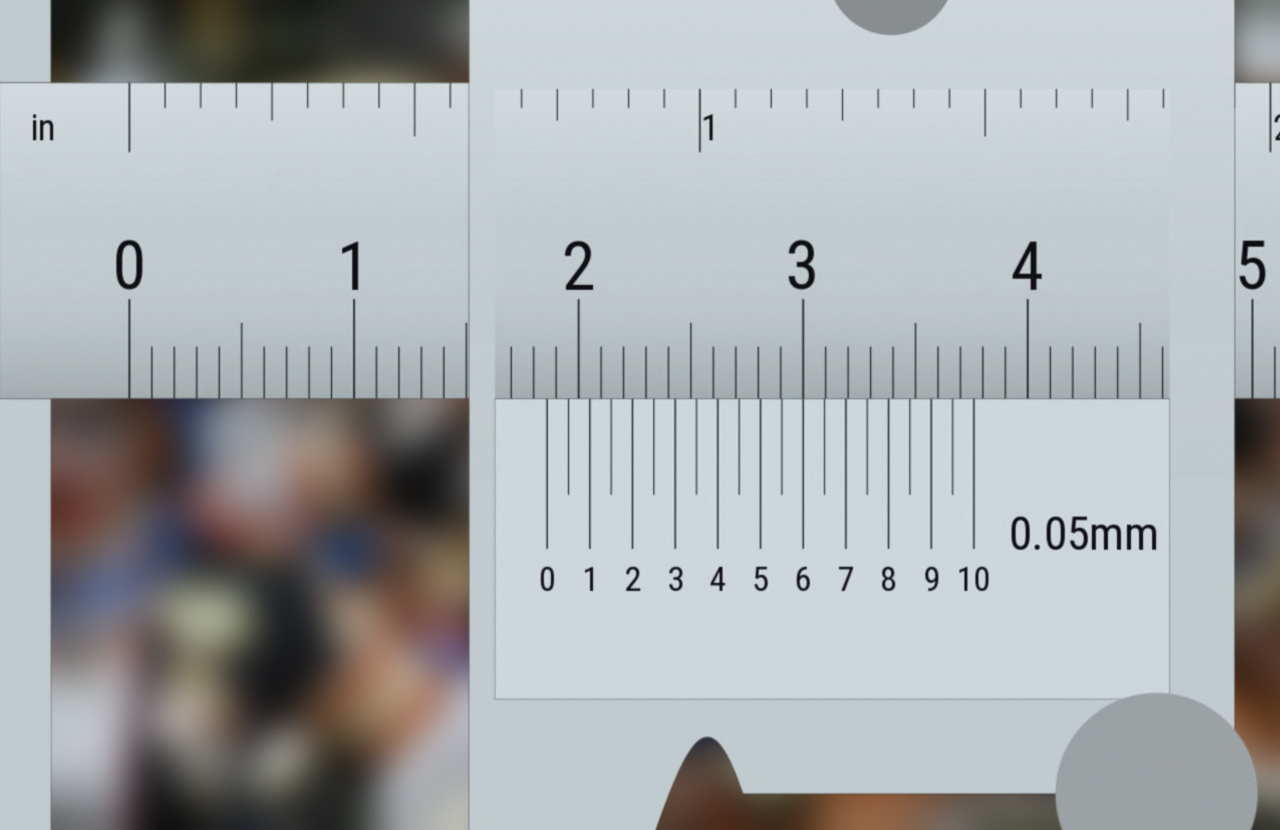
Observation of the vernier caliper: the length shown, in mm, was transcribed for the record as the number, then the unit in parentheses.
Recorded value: 18.6 (mm)
